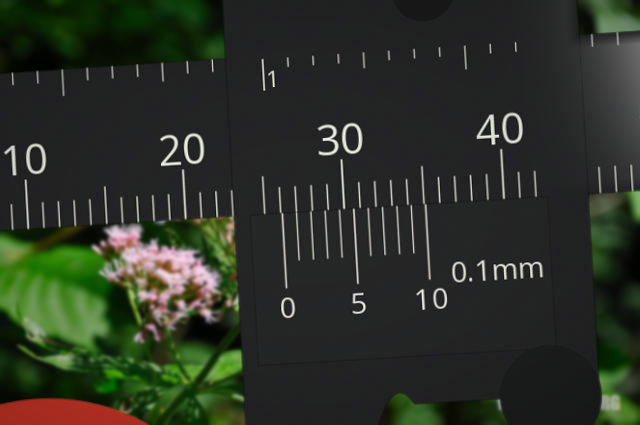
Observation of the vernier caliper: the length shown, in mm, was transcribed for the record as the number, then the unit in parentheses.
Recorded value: 26.1 (mm)
